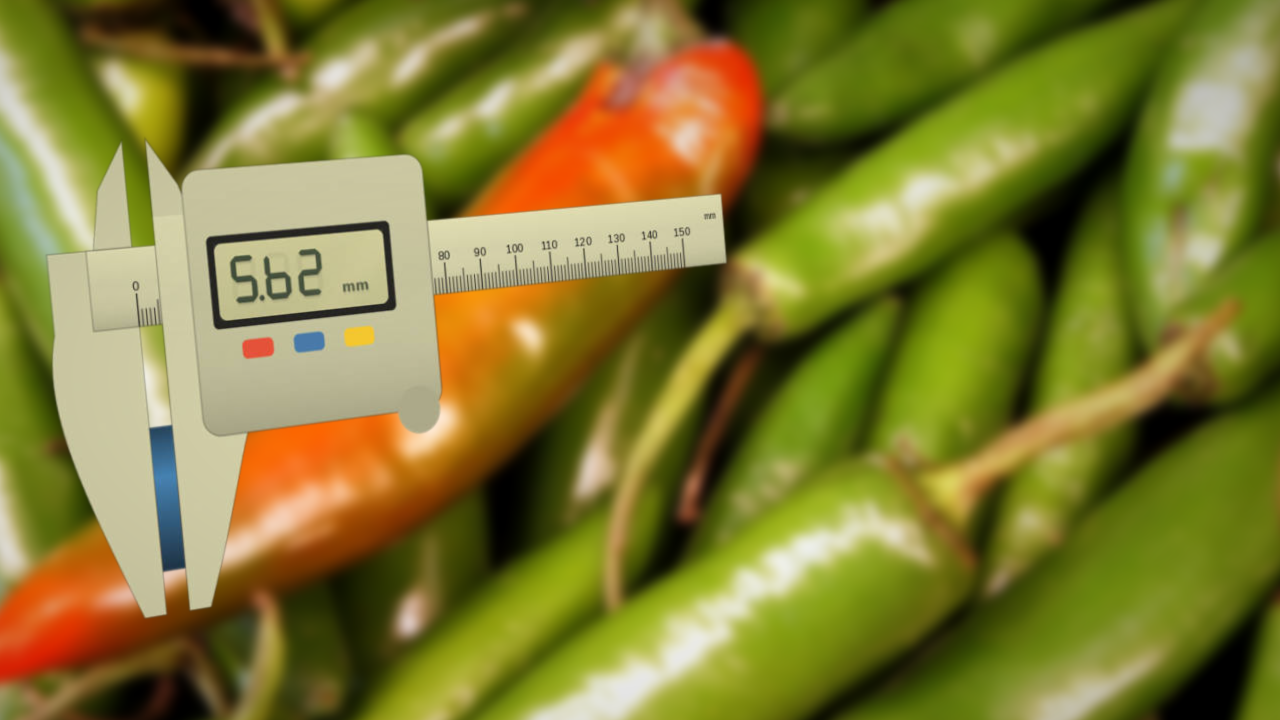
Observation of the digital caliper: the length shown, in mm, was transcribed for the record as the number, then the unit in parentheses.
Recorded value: 5.62 (mm)
